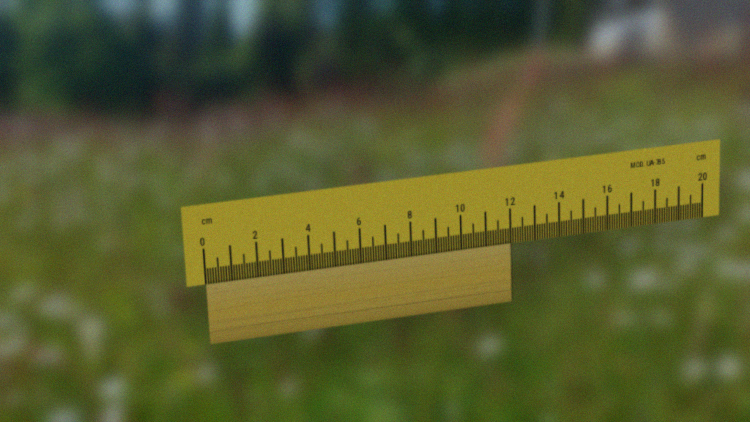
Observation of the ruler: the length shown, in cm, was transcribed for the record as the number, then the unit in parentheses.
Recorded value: 12 (cm)
